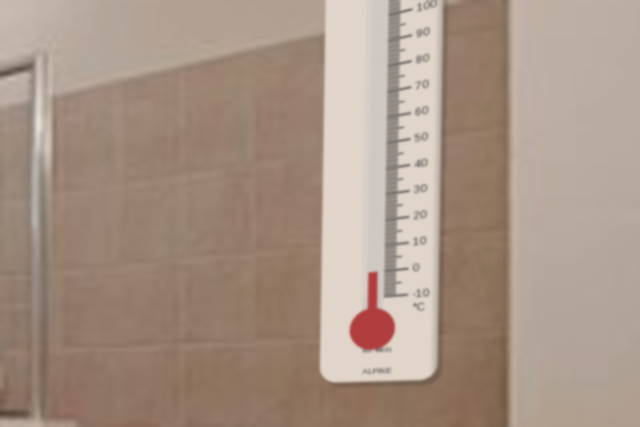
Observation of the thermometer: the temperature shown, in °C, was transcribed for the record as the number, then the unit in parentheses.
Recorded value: 0 (°C)
